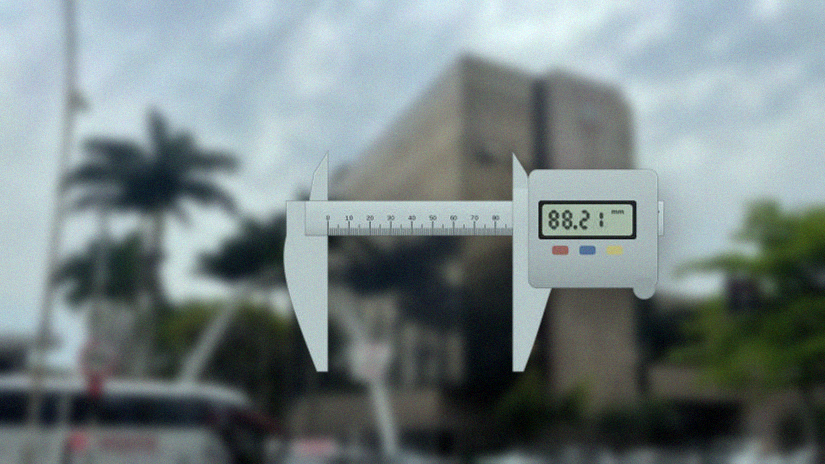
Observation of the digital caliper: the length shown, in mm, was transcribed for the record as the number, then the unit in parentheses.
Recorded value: 88.21 (mm)
